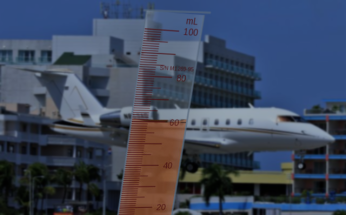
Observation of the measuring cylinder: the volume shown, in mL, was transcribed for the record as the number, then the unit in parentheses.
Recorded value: 60 (mL)
